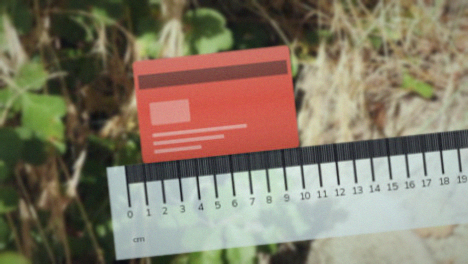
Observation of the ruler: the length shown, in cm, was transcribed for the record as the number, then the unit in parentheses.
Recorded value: 9 (cm)
